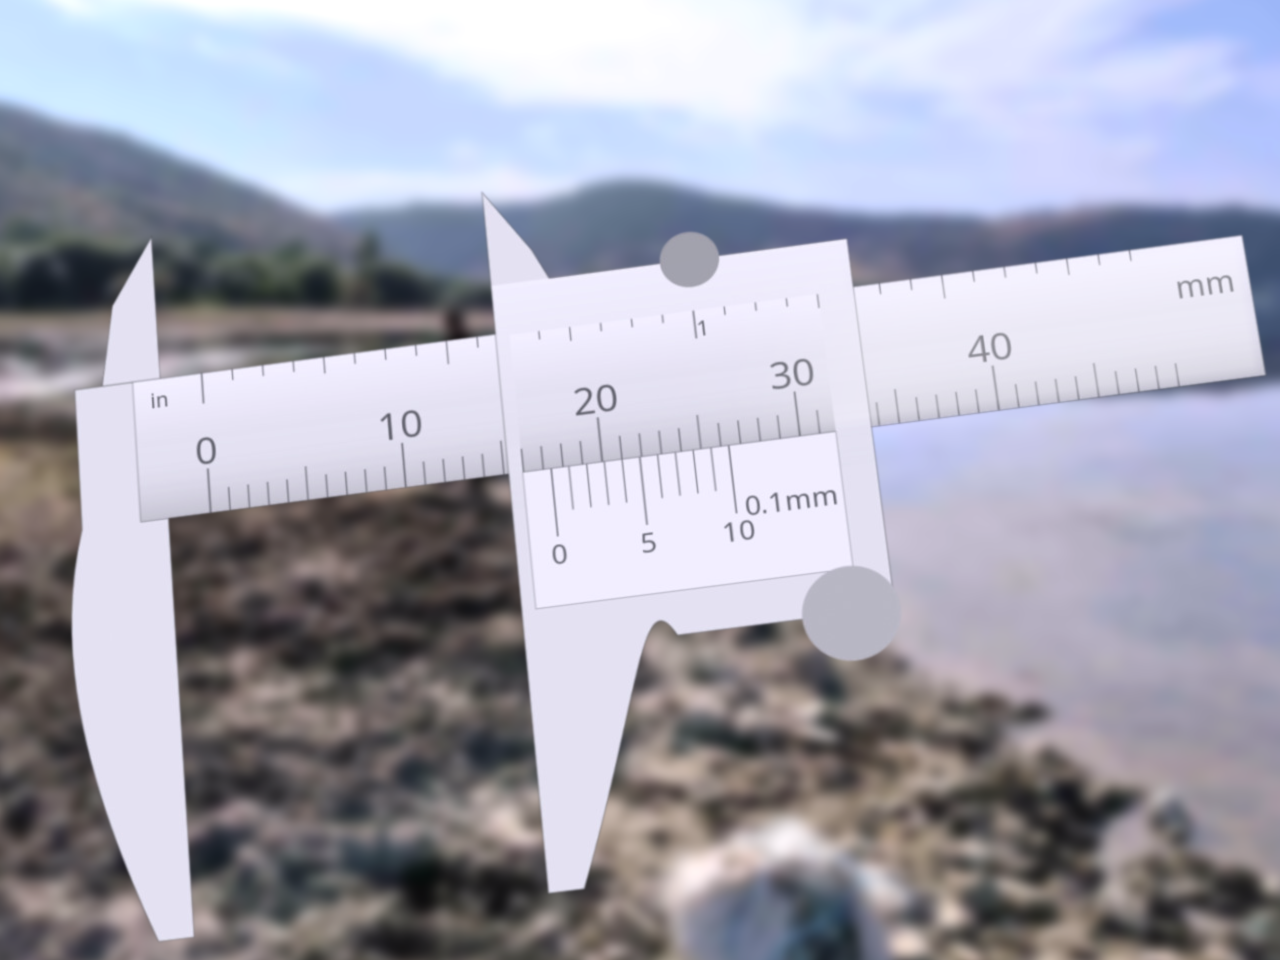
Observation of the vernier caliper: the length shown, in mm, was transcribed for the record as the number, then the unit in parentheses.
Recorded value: 17.4 (mm)
